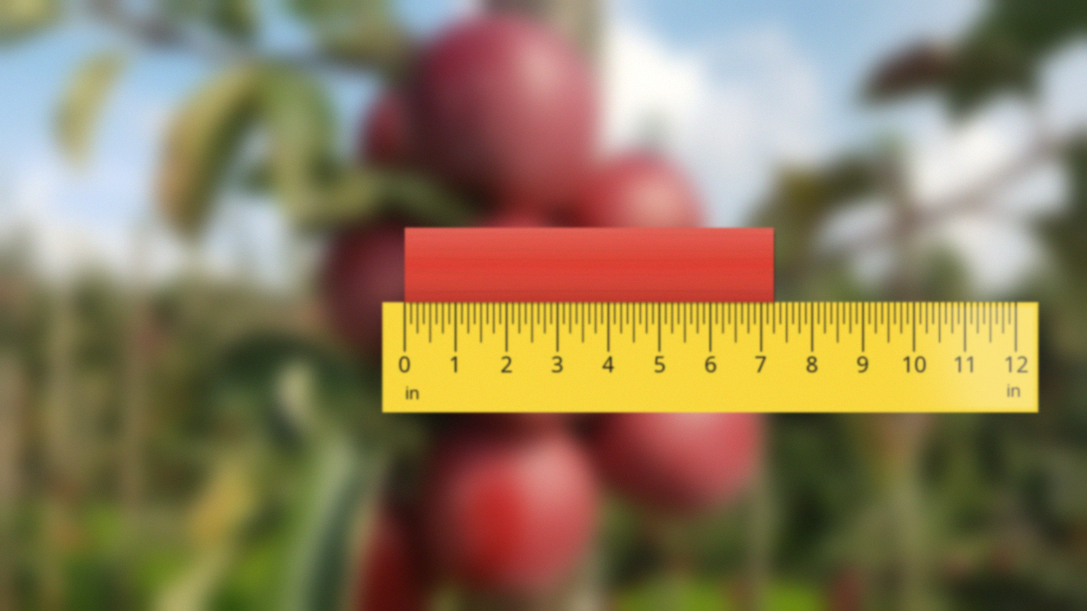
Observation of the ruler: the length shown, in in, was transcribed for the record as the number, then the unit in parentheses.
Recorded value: 7.25 (in)
